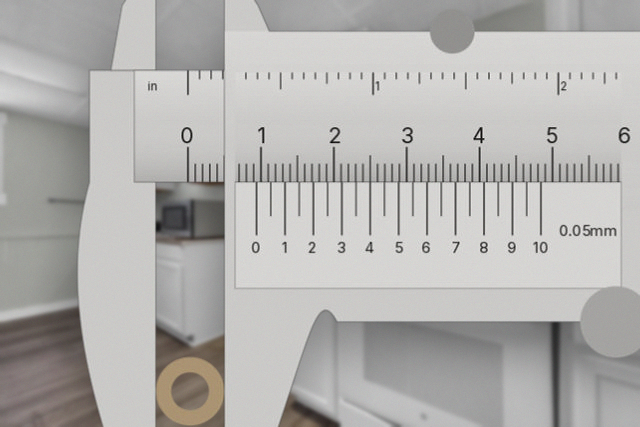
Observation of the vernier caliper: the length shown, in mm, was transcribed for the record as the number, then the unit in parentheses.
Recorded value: 9.4 (mm)
